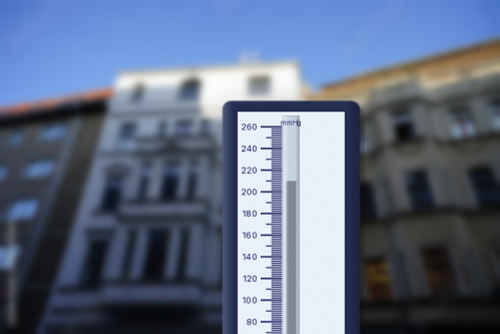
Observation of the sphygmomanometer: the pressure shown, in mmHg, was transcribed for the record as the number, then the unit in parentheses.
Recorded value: 210 (mmHg)
